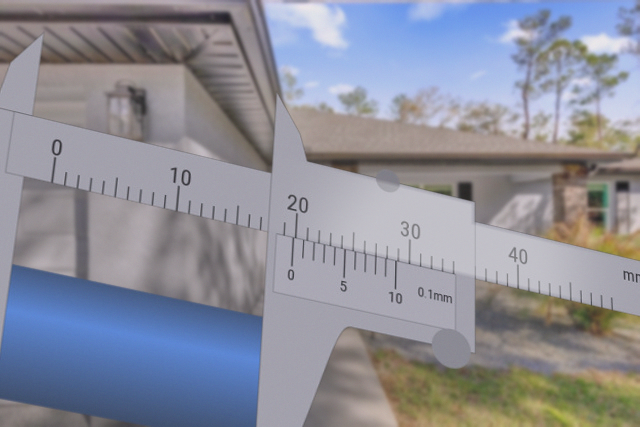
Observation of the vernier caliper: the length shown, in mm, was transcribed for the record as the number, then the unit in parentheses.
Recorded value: 19.8 (mm)
